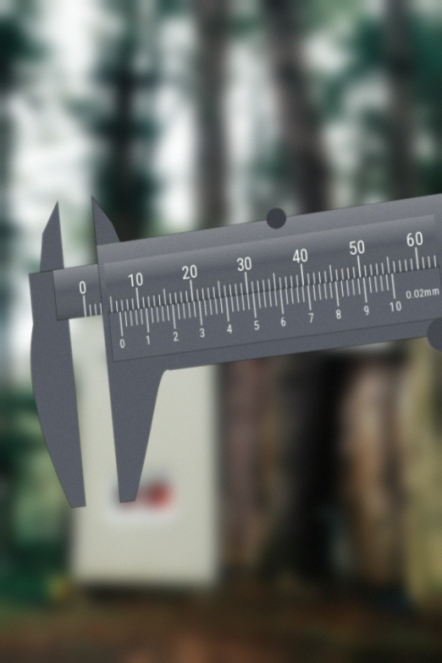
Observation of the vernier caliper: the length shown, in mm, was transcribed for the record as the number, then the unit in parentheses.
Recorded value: 6.5 (mm)
